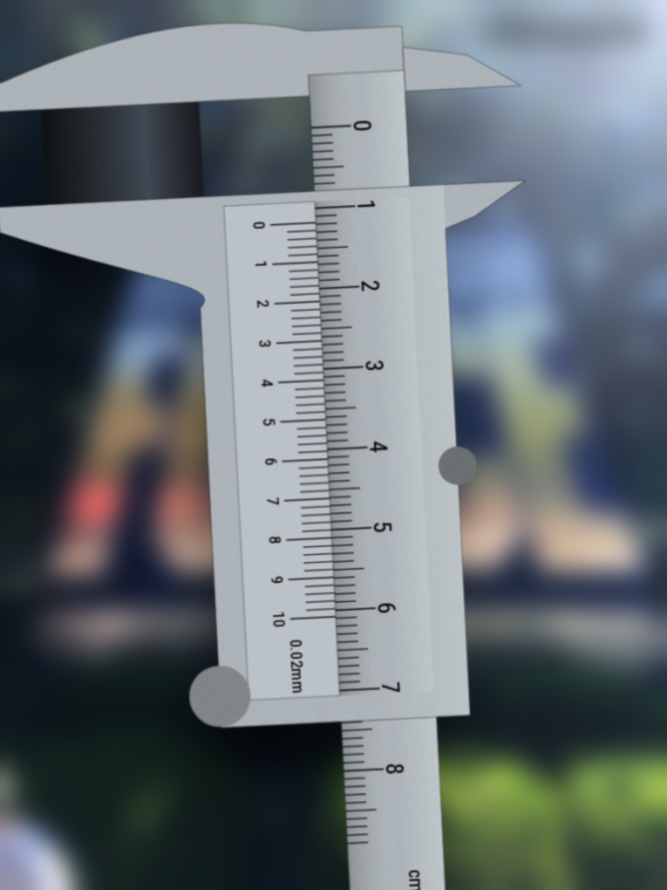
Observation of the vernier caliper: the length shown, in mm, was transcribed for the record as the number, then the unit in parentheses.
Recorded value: 11.8 (mm)
